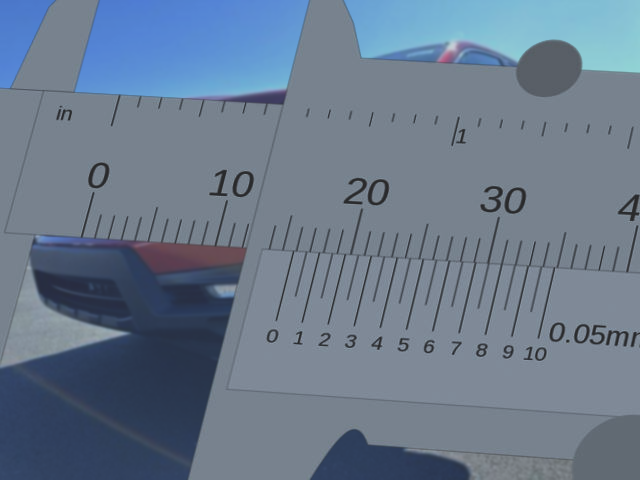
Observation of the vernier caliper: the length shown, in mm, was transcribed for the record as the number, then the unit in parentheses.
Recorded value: 15.8 (mm)
